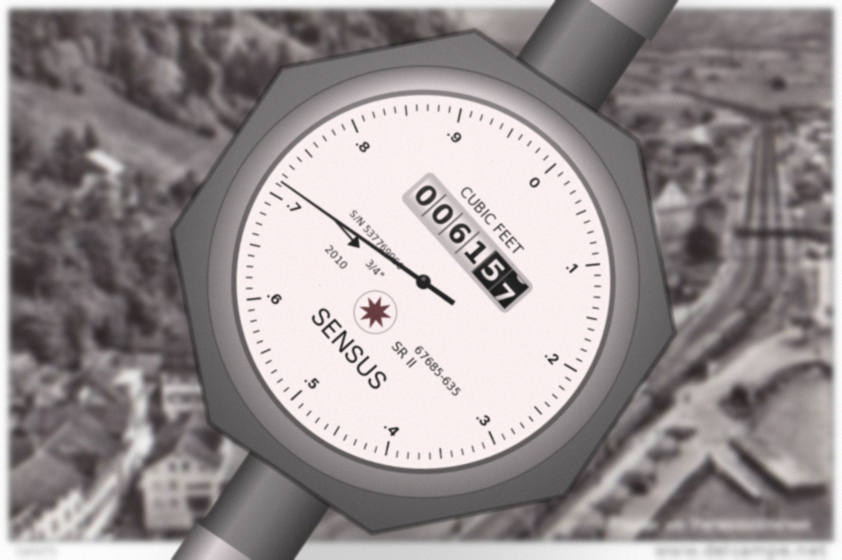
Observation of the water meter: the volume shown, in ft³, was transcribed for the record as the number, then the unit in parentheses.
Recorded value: 6156.71 (ft³)
